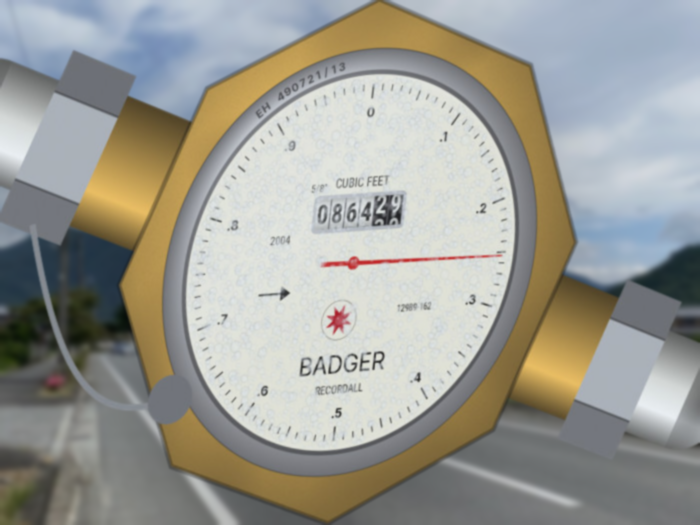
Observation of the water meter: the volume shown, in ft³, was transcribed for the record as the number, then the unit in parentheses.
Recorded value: 86429.25 (ft³)
